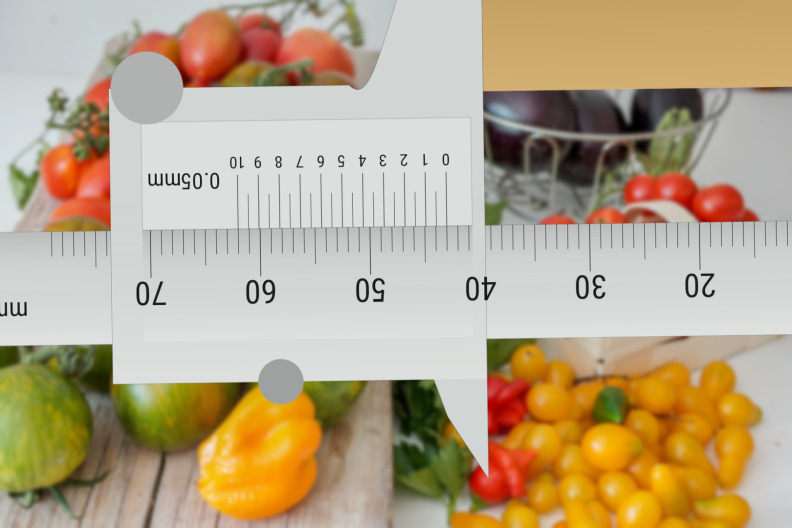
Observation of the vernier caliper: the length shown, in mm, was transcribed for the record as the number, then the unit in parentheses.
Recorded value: 43.0 (mm)
